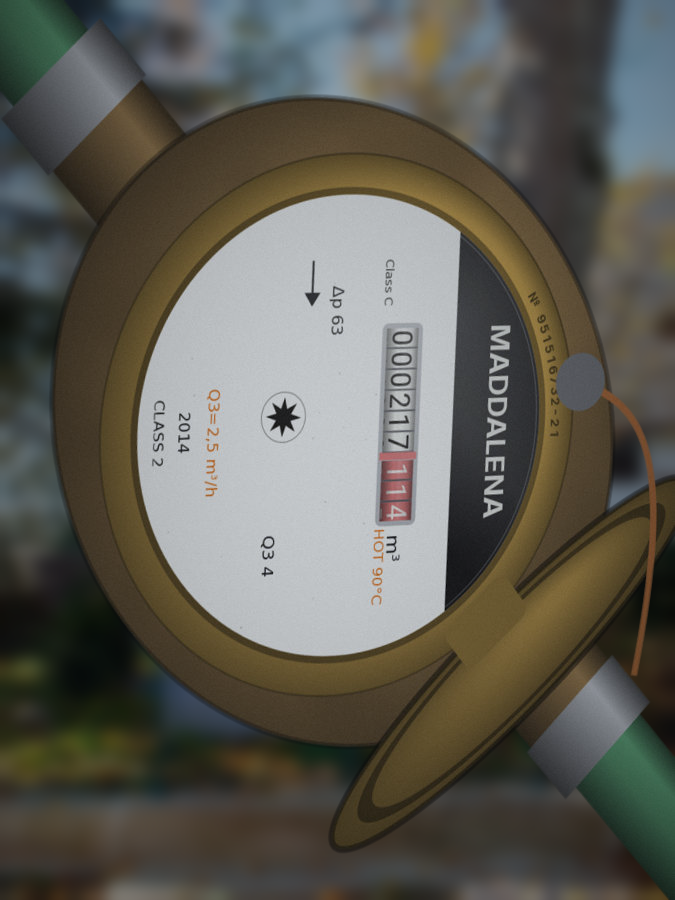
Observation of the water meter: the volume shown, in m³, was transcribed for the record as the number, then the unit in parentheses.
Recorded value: 217.114 (m³)
